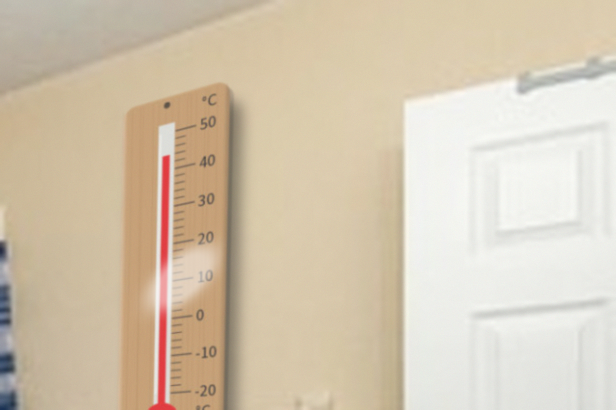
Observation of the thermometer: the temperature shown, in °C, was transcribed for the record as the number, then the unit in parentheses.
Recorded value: 44 (°C)
